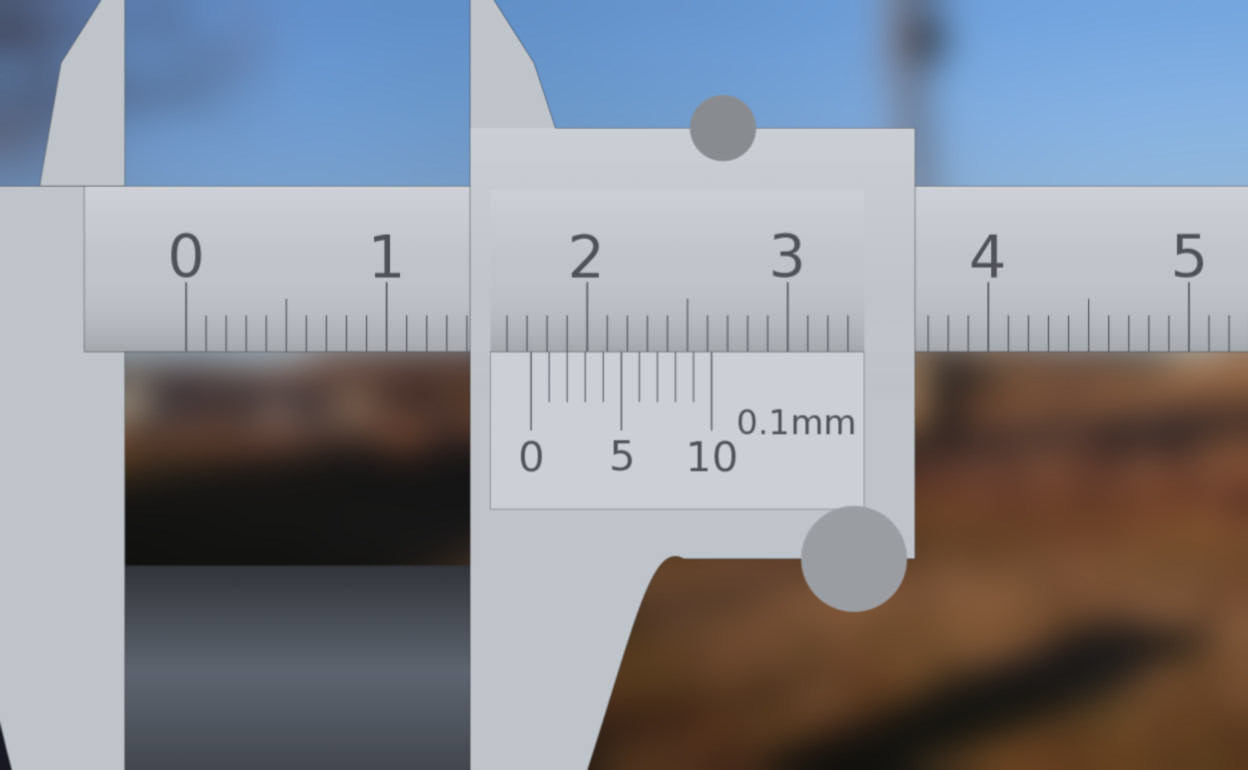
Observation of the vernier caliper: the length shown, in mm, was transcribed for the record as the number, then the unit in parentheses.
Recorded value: 17.2 (mm)
